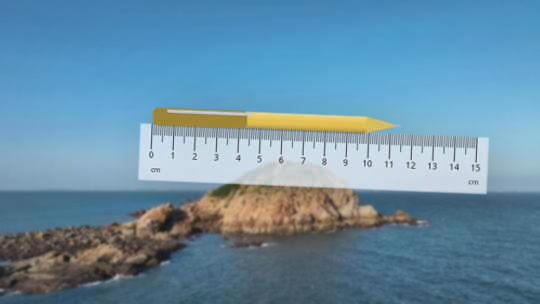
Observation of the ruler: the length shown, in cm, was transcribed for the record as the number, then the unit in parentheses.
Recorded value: 11.5 (cm)
